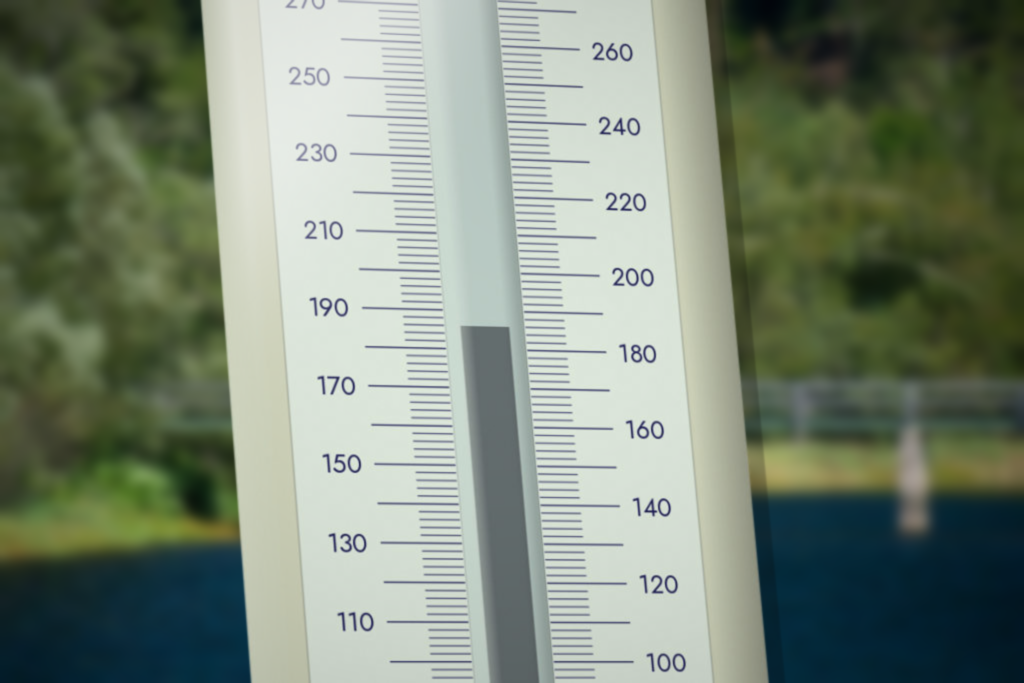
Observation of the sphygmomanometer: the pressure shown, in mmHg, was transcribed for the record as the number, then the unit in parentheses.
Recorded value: 186 (mmHg)
